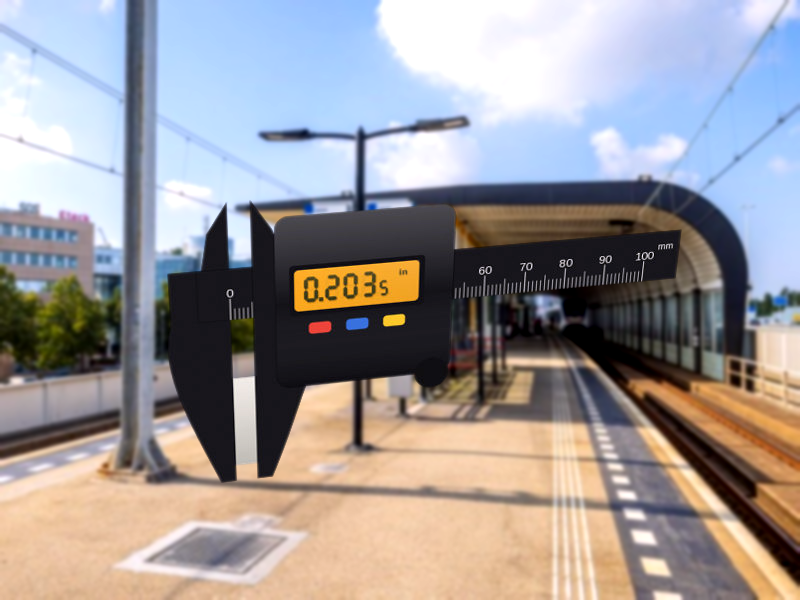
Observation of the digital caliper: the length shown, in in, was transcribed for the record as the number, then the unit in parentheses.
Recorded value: 0.2035 (in)
